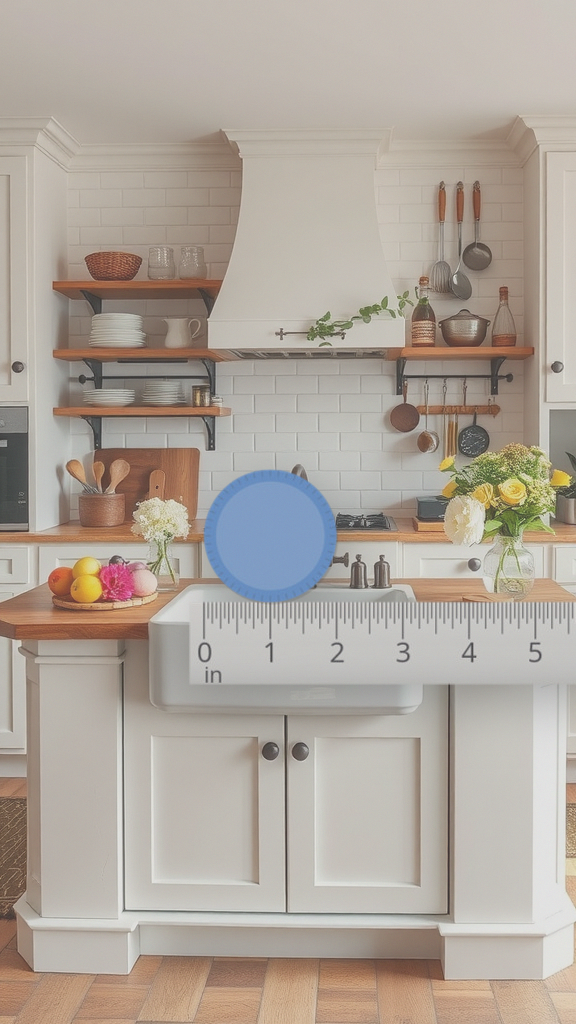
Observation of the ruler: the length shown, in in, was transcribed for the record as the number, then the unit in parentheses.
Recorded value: 2 (in)
